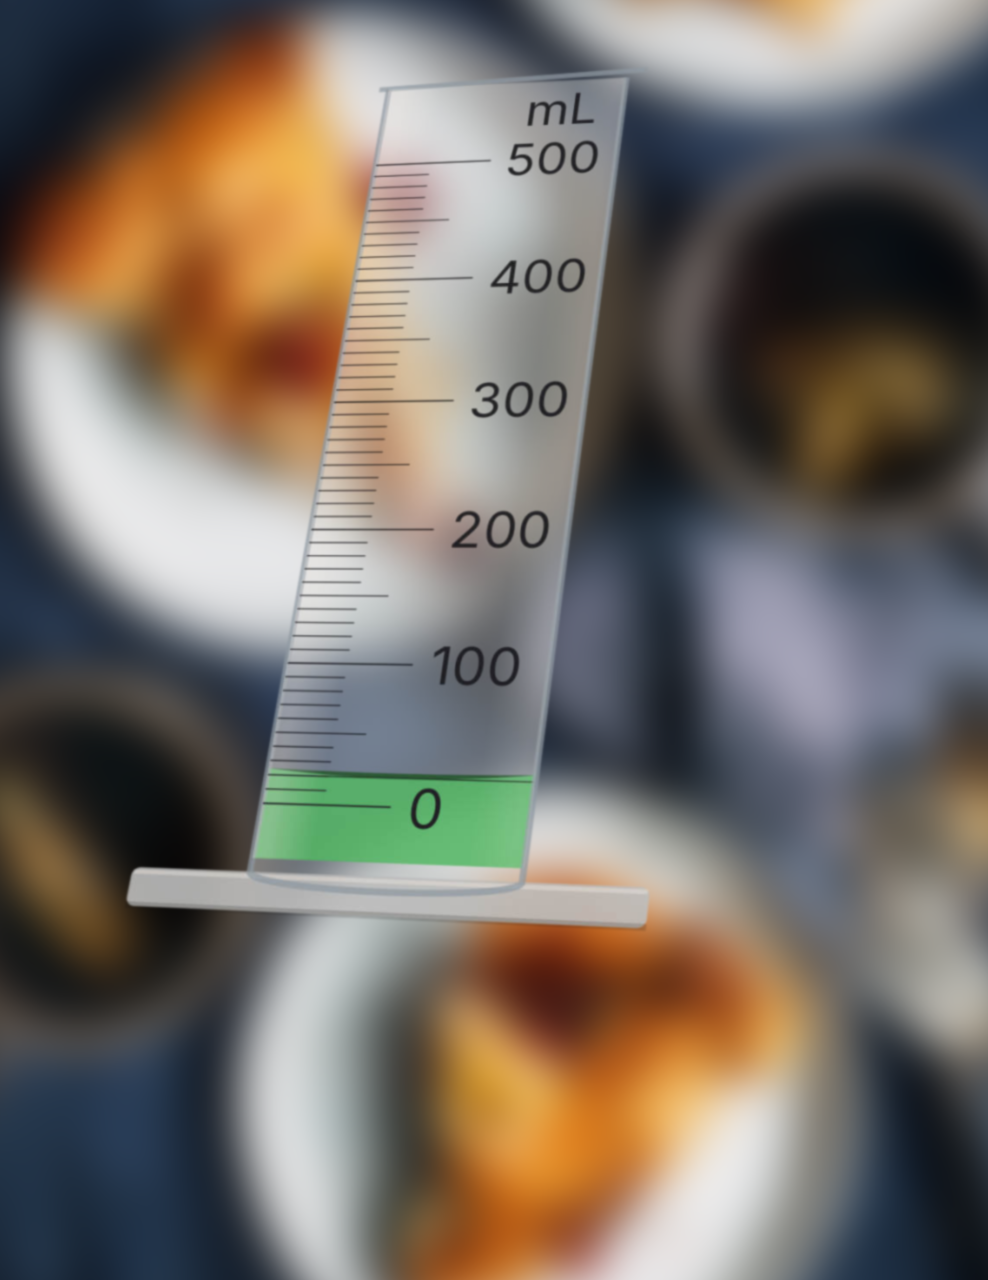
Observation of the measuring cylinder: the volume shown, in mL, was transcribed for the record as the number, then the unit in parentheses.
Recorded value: 20 (mL)
